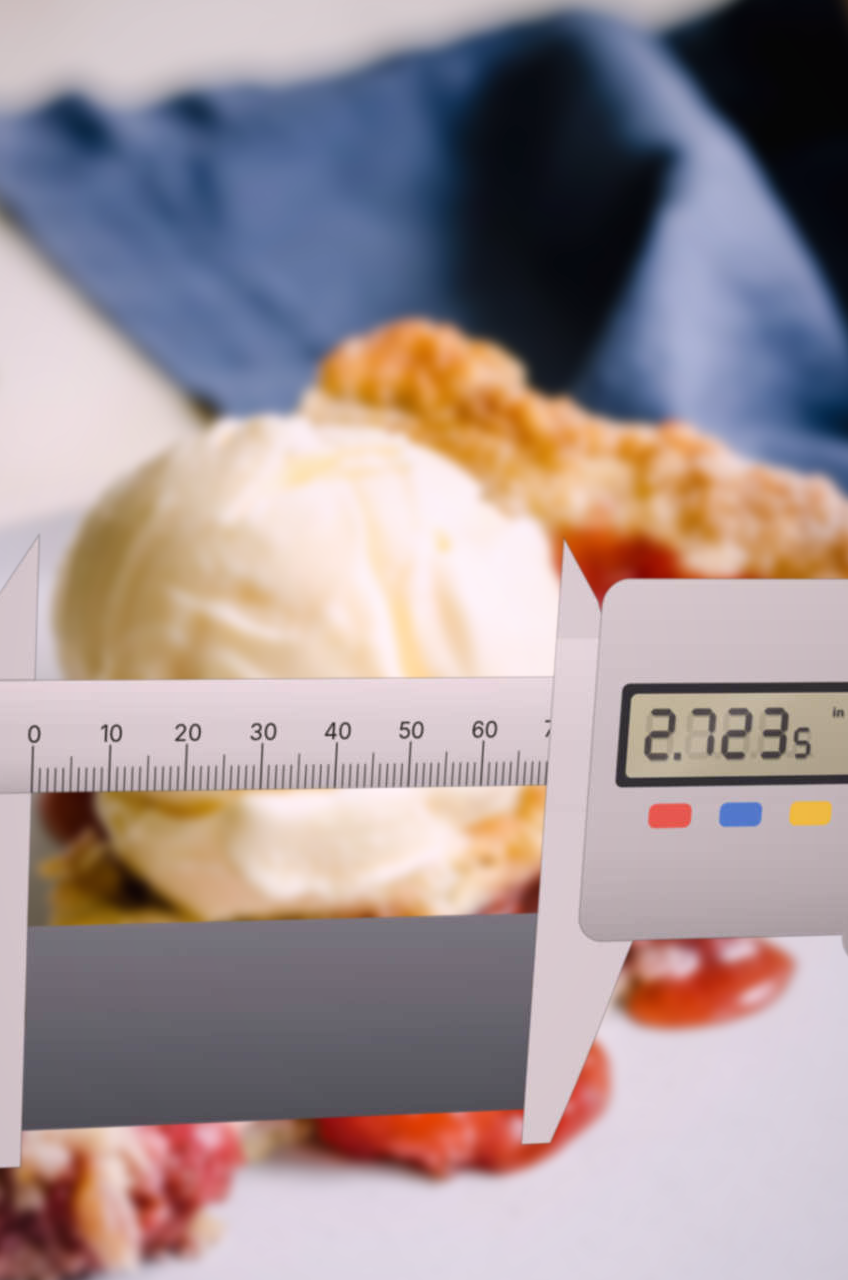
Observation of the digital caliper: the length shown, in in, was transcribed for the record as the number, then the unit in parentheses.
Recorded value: 2.7235 (in)
